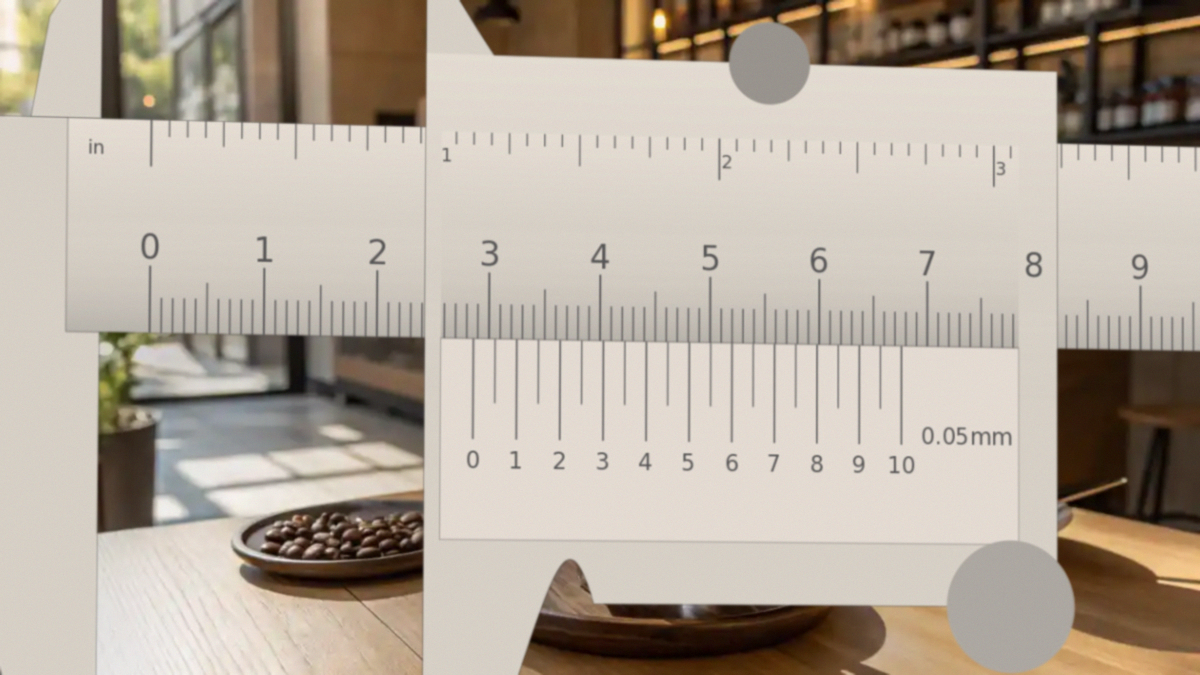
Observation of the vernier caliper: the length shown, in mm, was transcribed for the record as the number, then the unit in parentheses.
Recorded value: 28.6 (mm)
